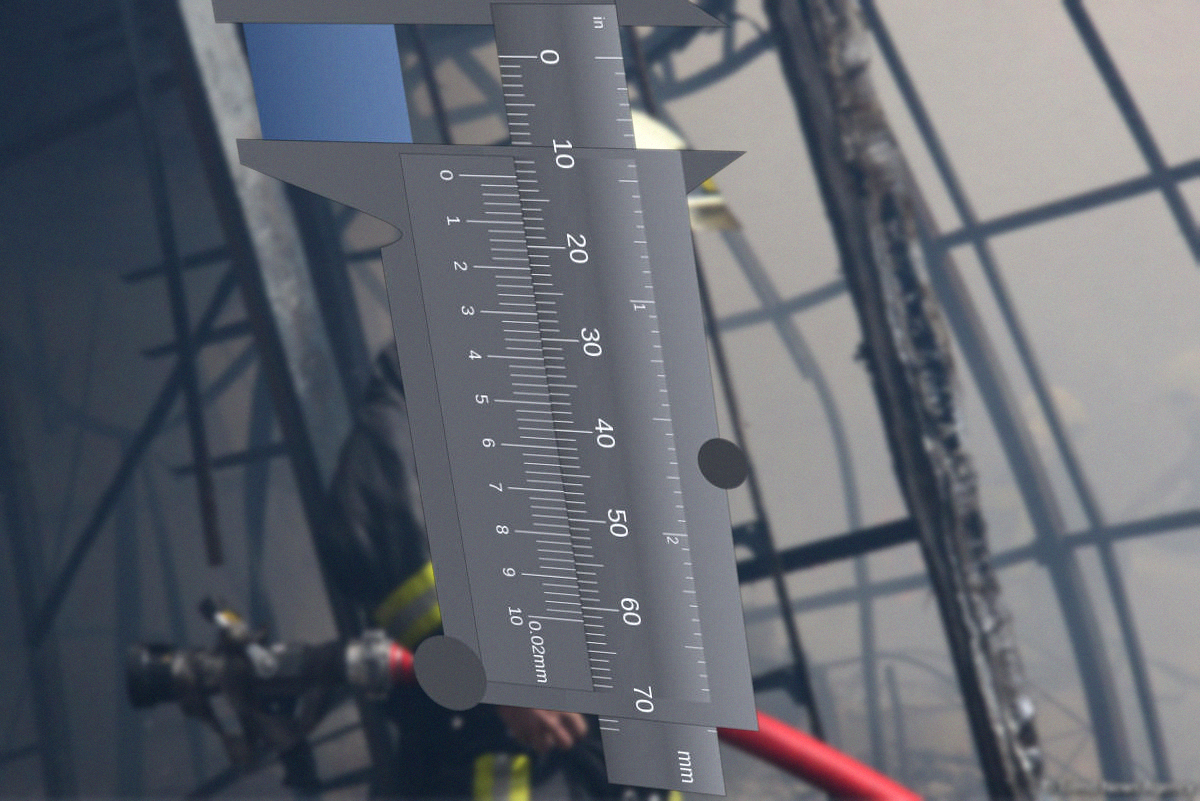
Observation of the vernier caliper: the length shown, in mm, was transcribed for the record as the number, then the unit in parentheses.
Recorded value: 12.6 (mm)
